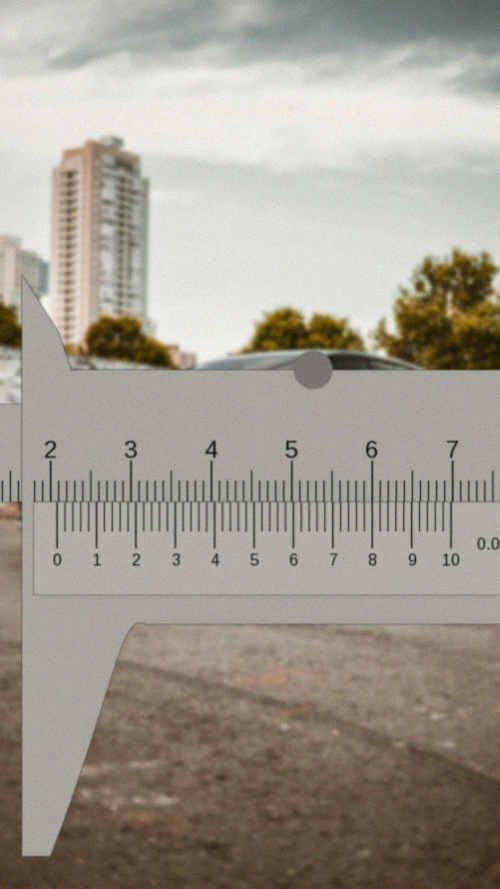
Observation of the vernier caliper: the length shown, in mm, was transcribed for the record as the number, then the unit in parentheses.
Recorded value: 20.8 (mm)
